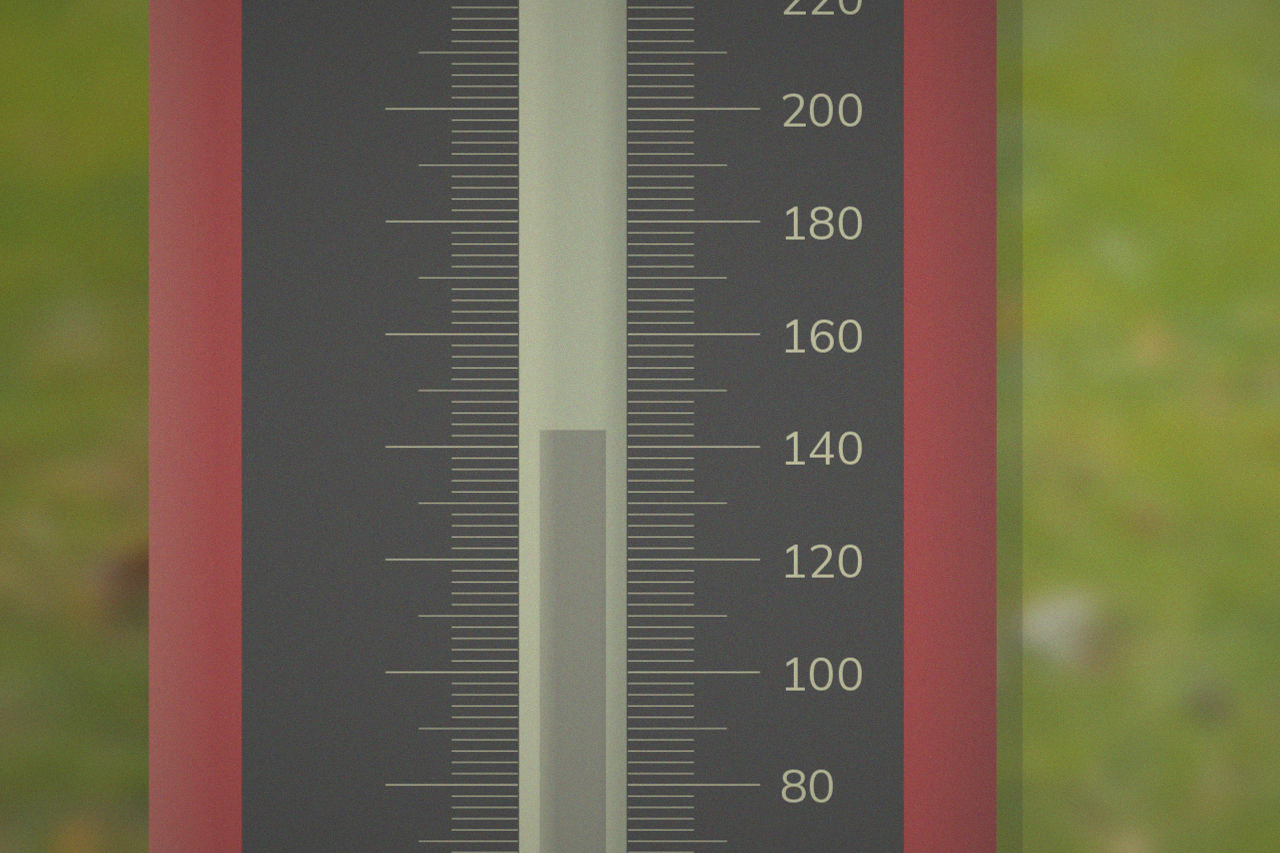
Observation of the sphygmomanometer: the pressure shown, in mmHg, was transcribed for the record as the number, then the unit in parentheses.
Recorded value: 143 (mmHg)
